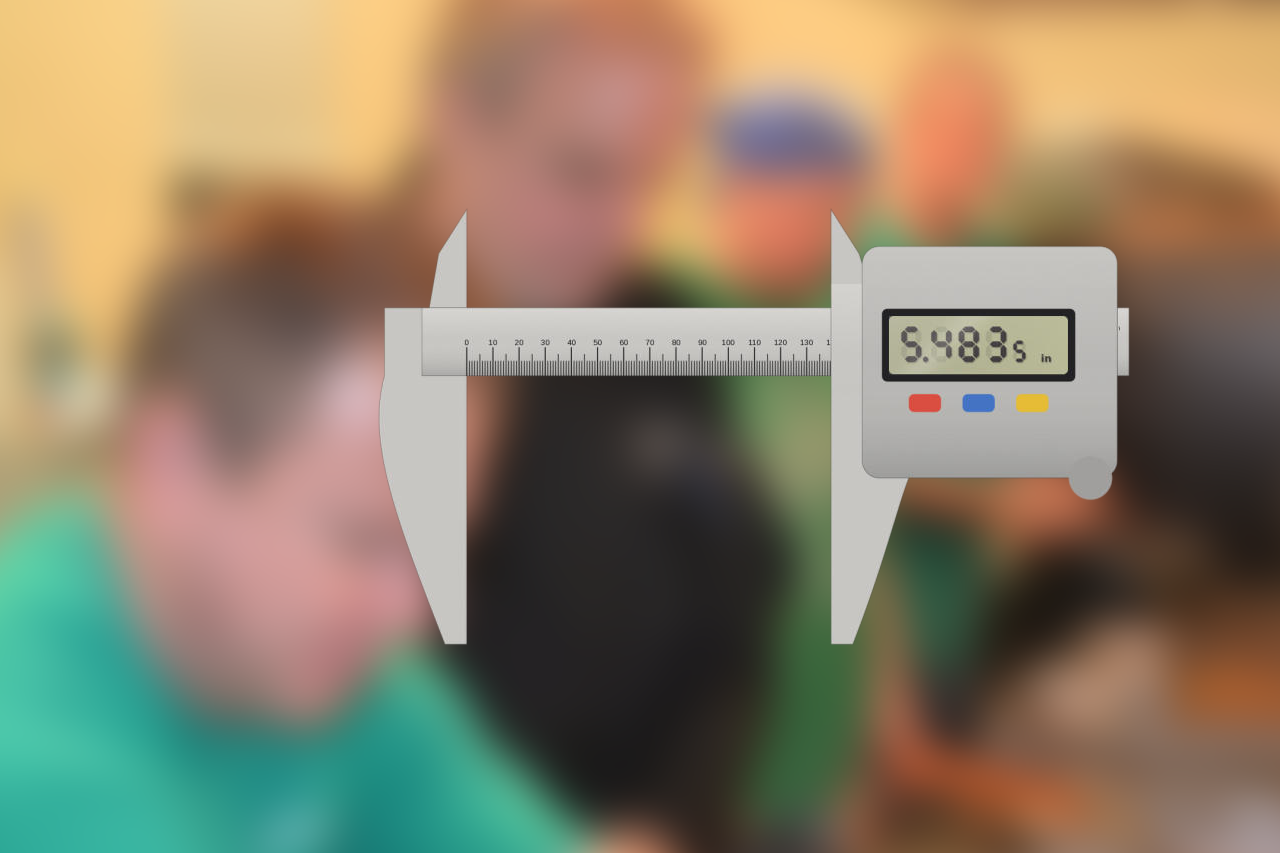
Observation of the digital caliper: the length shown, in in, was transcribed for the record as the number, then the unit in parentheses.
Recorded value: 5.4835 (in)
